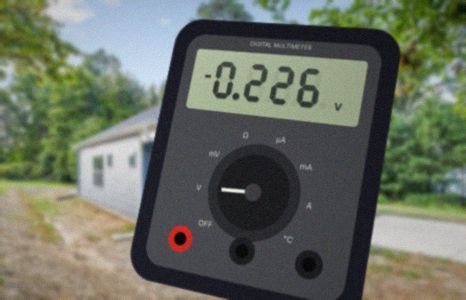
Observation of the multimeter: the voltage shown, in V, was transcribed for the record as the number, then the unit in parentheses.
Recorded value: -0.226 (V)
